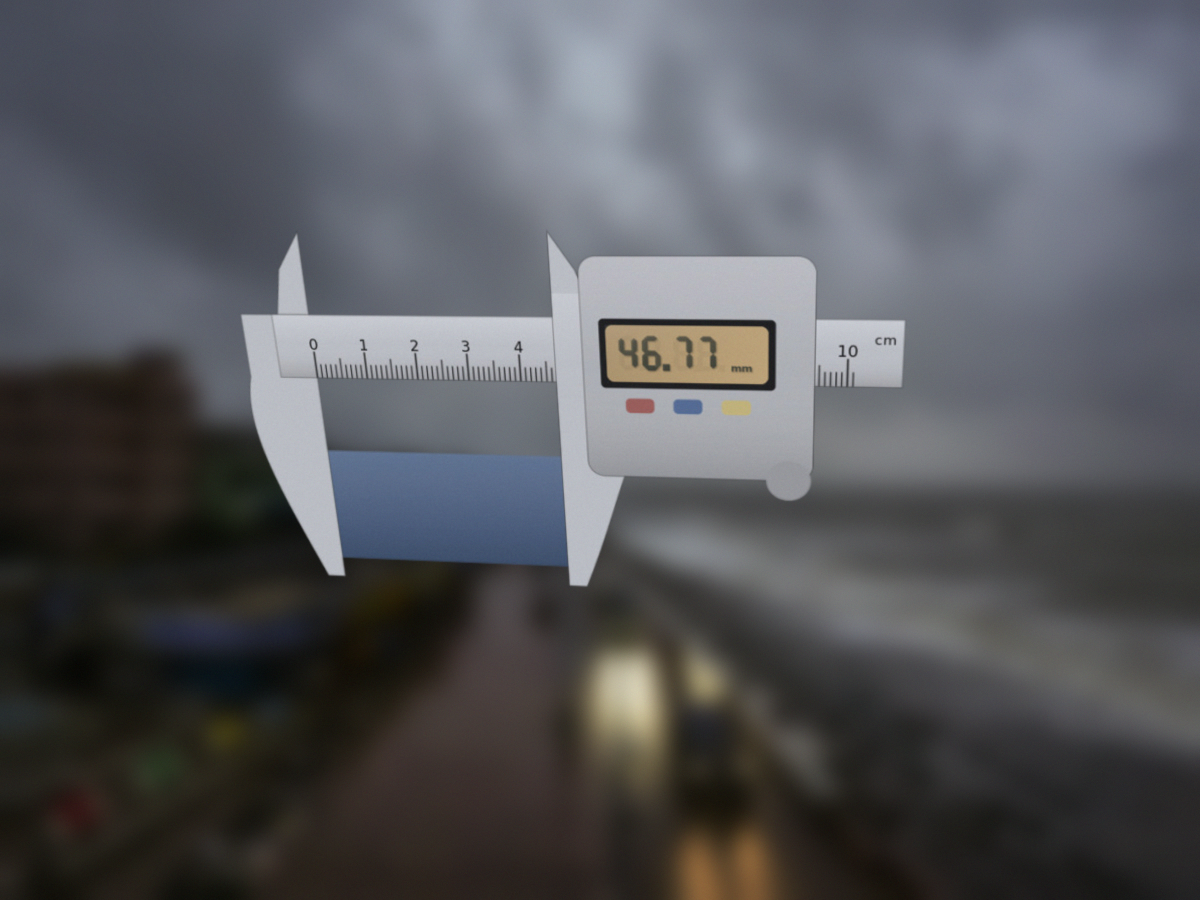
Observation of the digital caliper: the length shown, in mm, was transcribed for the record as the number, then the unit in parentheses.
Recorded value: 46.77 (mm)
